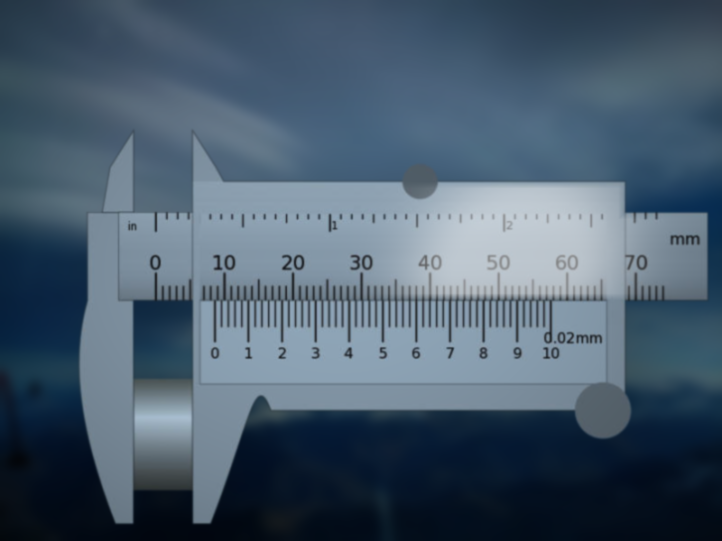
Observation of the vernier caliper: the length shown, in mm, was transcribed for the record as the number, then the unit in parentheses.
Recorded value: 8.6 (mm)
